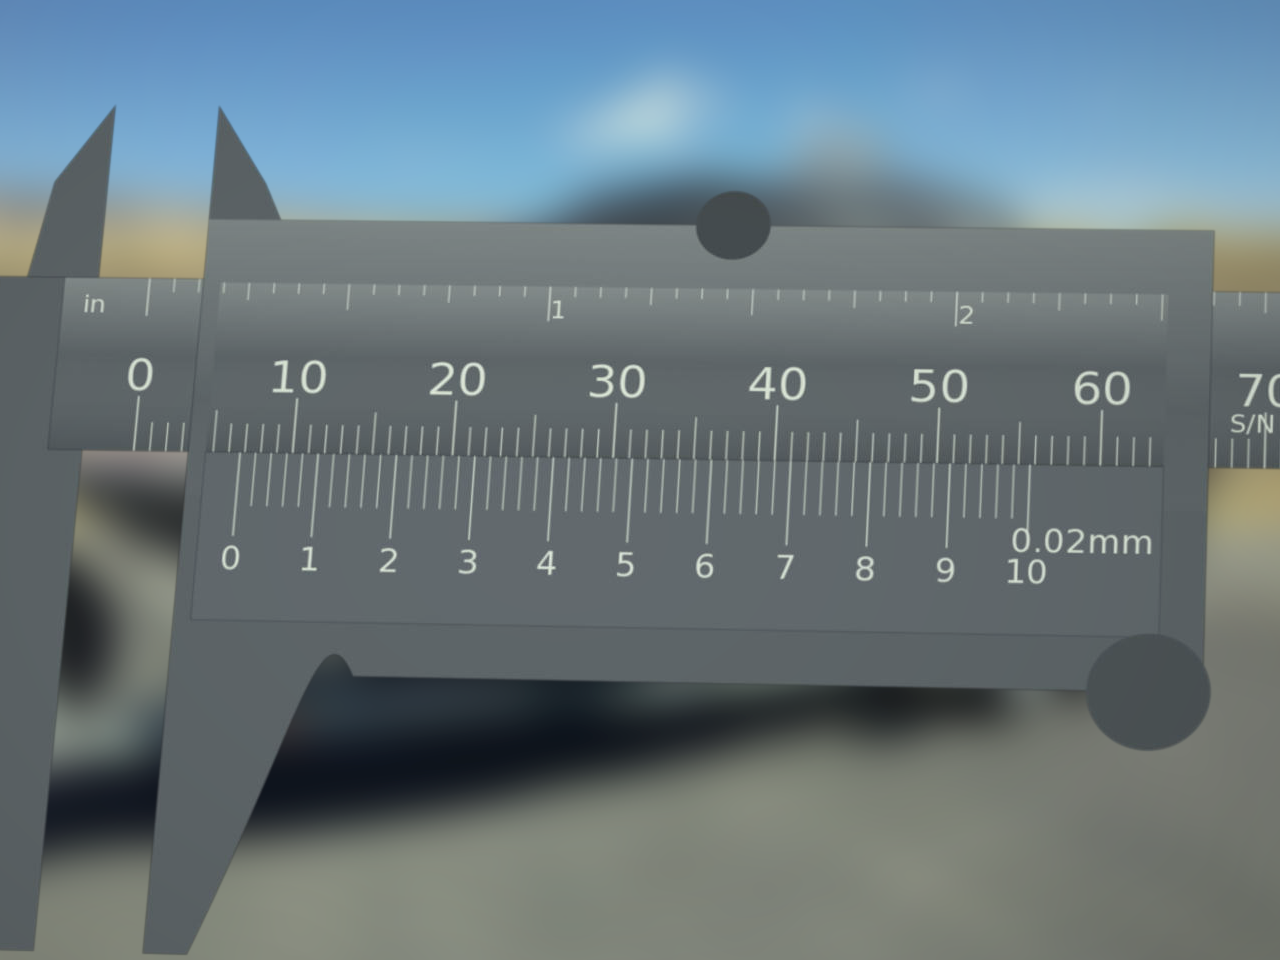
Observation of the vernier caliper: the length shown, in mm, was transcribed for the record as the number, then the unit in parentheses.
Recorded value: 6.7 (mm)
